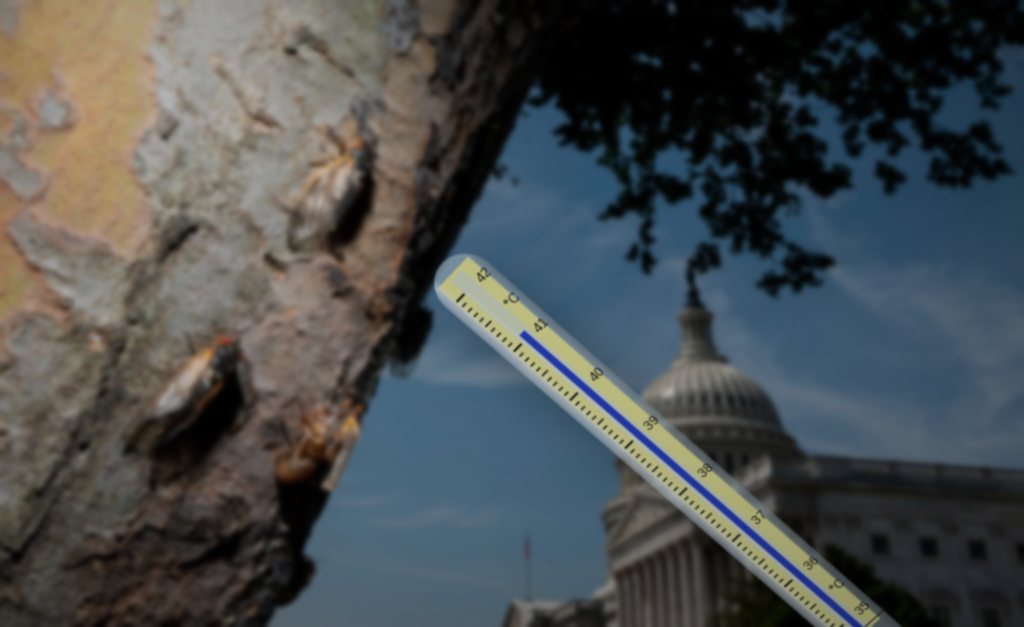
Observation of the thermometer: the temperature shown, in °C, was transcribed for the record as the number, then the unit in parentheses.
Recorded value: 41.1 (°C)
